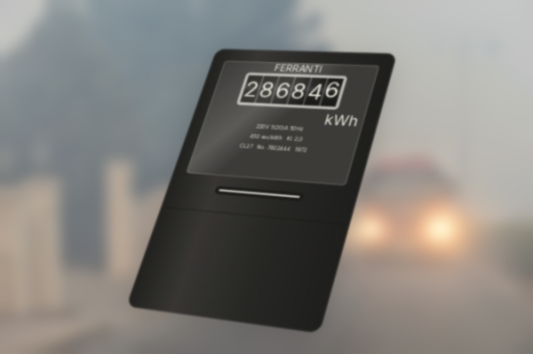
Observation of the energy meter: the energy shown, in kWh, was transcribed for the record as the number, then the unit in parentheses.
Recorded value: 286846 (kWh)
